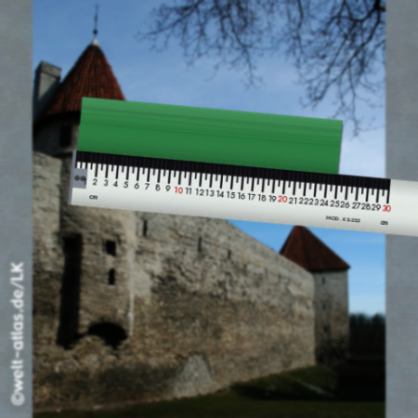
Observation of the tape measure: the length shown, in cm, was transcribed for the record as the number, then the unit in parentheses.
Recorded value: 25 (cm)
